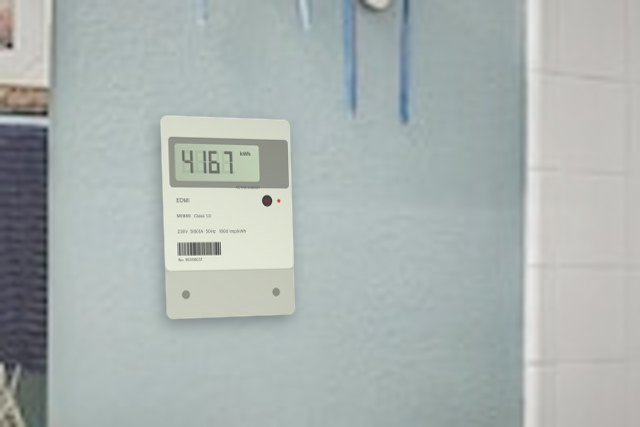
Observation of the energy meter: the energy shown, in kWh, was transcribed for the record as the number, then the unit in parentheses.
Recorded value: 4167 (kWh)
